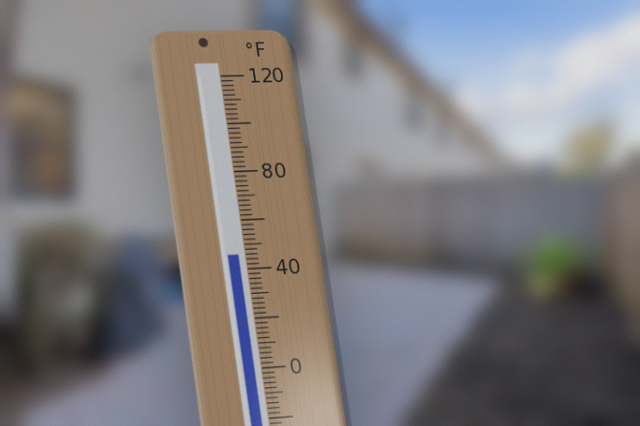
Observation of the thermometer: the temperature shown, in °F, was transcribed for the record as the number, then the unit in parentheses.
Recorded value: 46 (°F)
